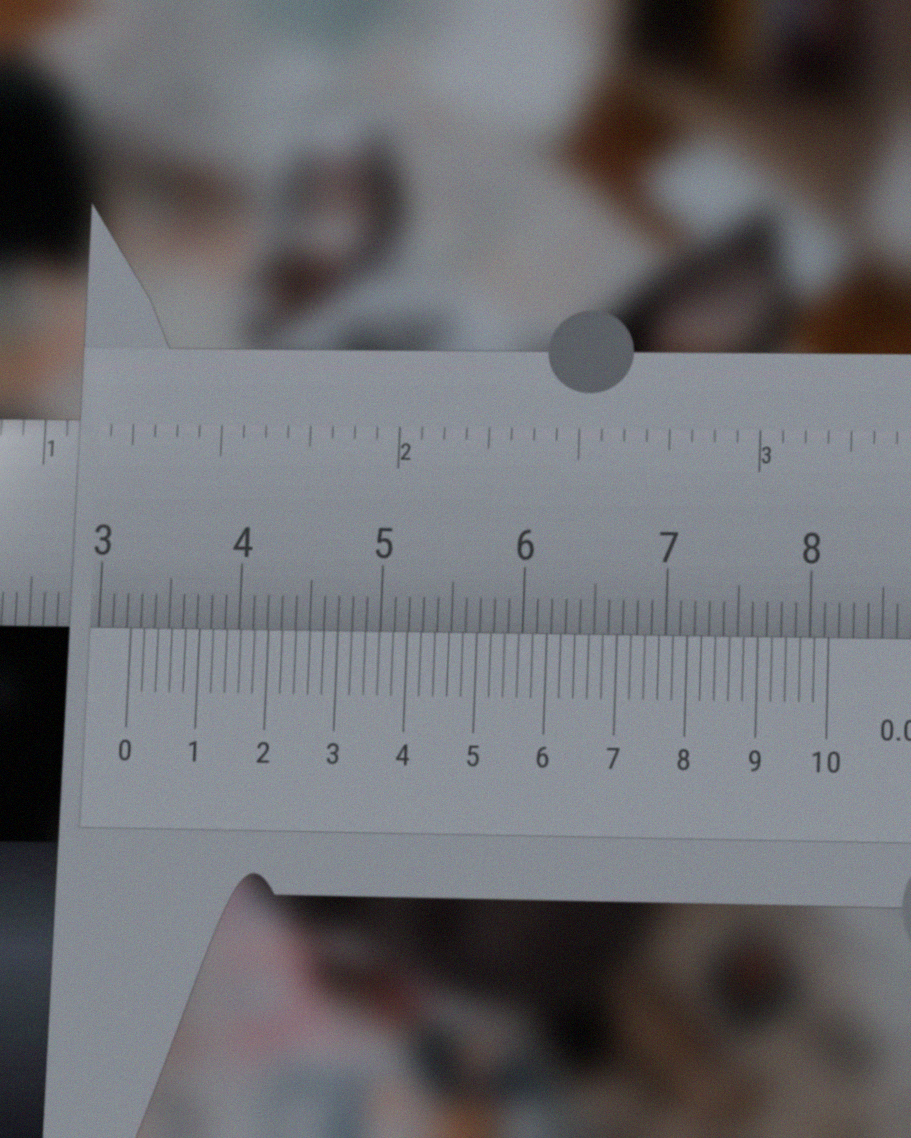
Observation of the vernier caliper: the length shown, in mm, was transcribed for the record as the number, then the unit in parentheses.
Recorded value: 32.3 (mm)
